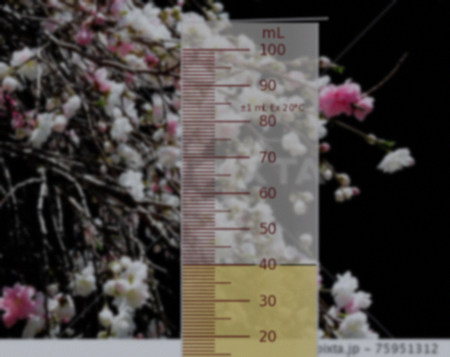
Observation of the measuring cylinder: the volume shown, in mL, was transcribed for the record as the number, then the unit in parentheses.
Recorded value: 40 (mL)
